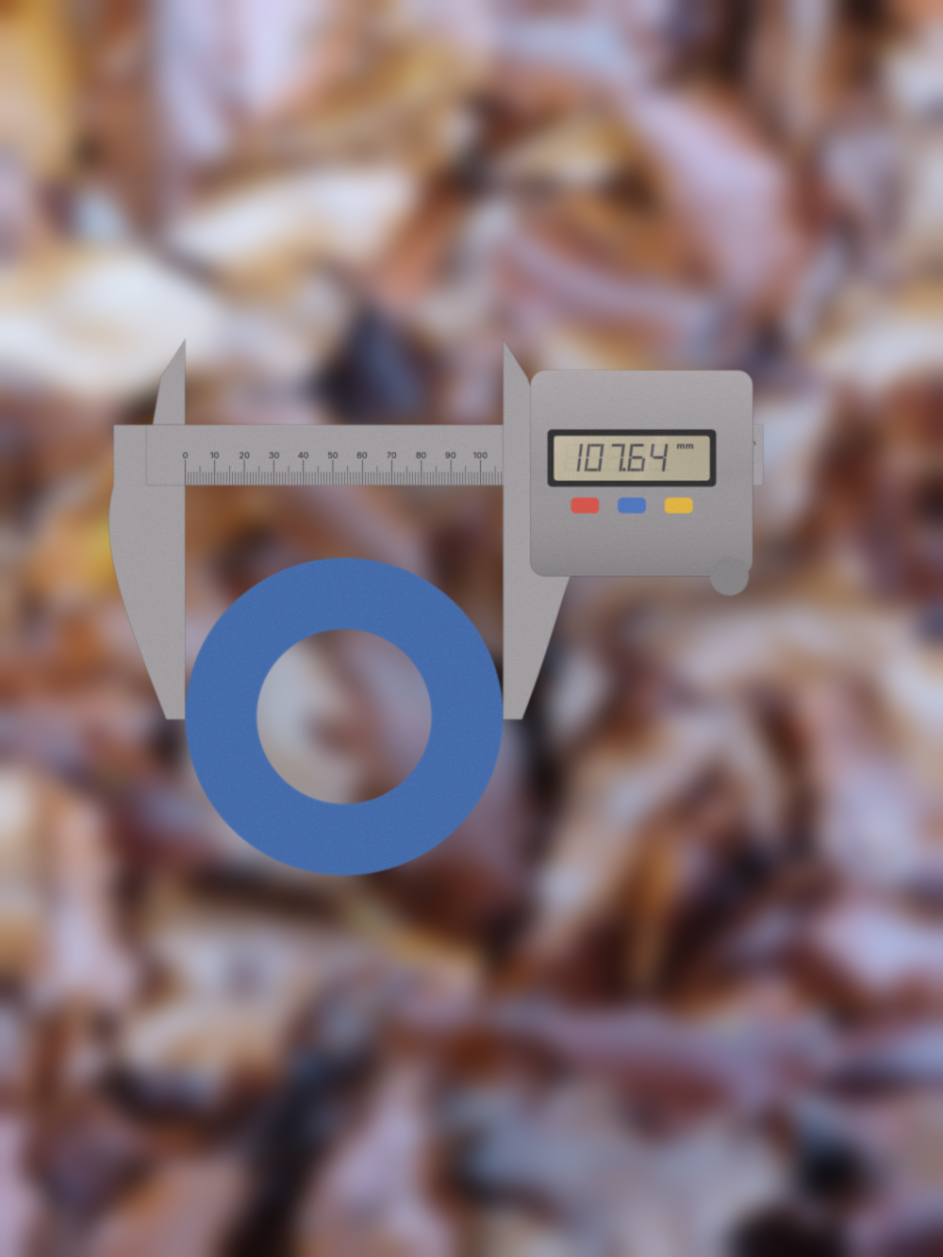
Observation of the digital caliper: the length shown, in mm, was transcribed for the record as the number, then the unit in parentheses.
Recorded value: 107.64 (mm)
